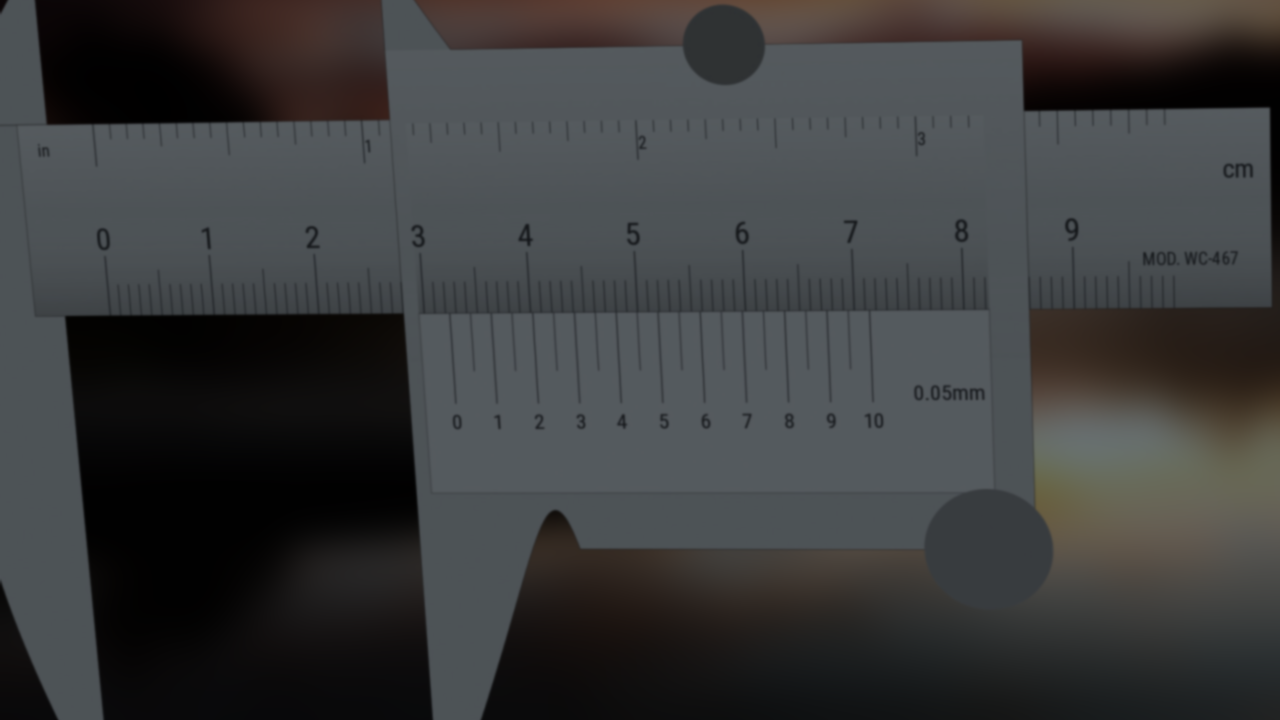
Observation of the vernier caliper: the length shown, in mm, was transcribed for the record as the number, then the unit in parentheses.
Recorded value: 32.4 (mm)
